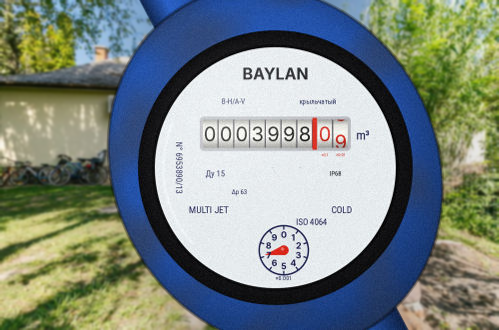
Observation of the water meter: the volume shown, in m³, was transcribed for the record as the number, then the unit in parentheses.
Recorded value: 3998.087 (m³)
